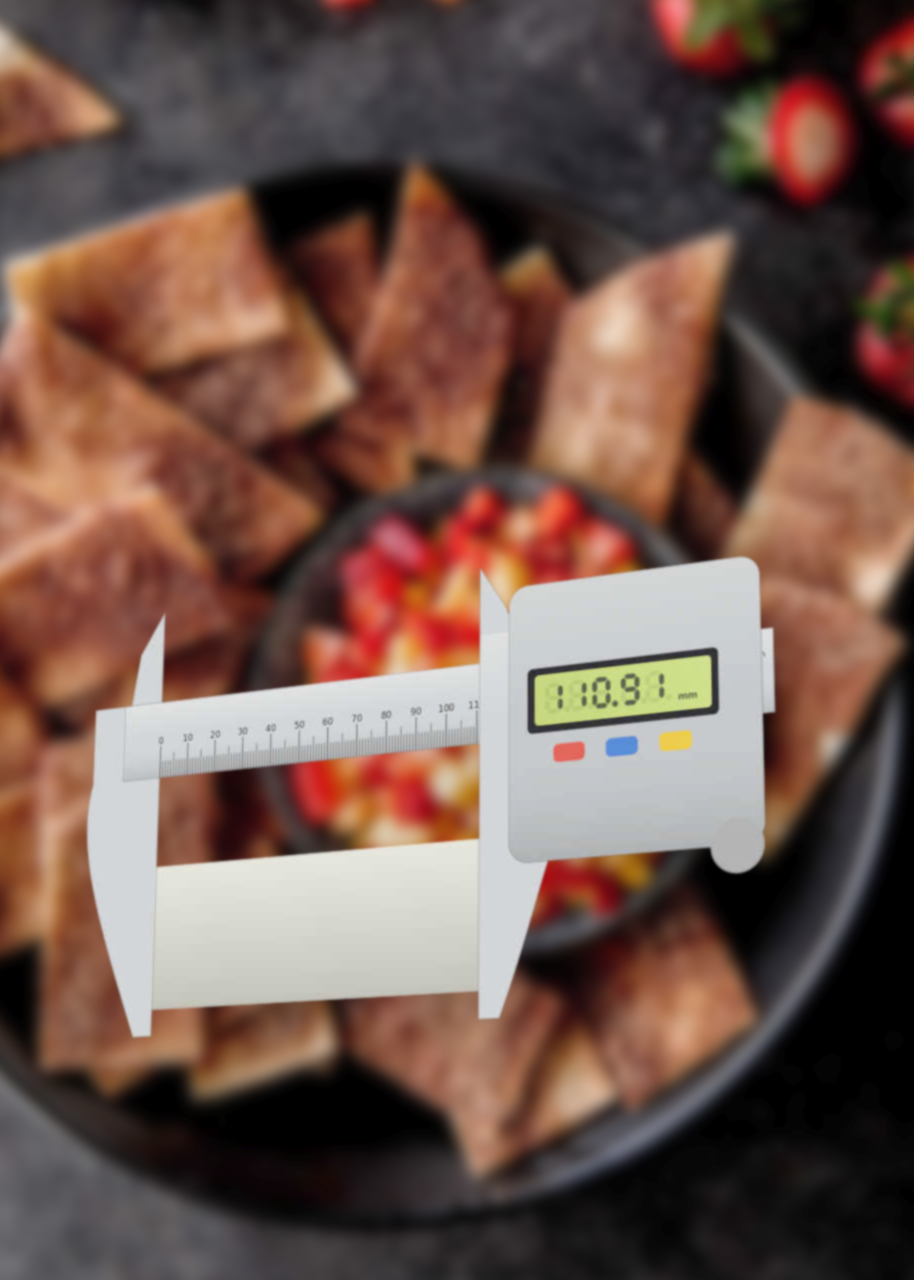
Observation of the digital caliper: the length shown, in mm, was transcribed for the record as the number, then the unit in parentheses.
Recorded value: 110.91 (mm)
